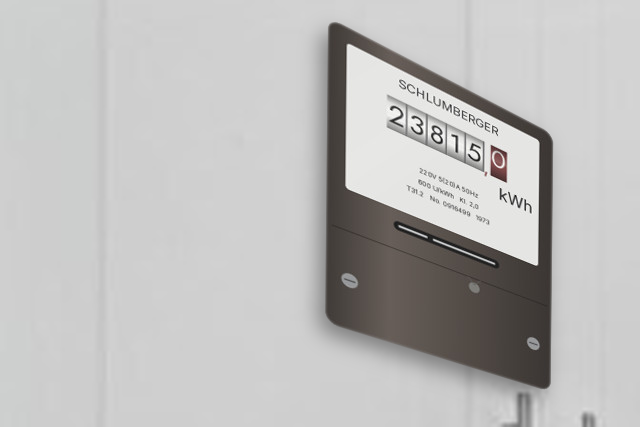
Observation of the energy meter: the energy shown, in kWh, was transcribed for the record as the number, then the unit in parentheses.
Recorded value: 23815.0 (kWh)
